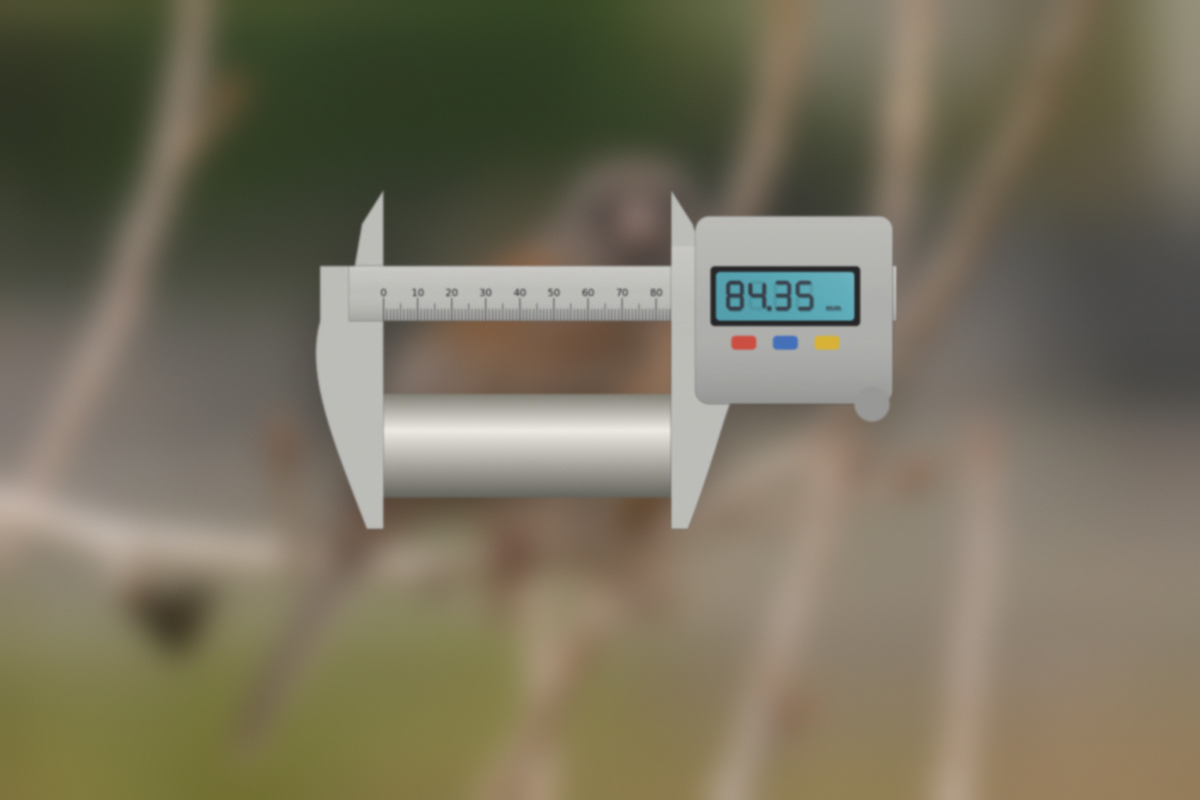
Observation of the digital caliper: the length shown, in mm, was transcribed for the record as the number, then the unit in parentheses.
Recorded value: 84.35 (mm)
